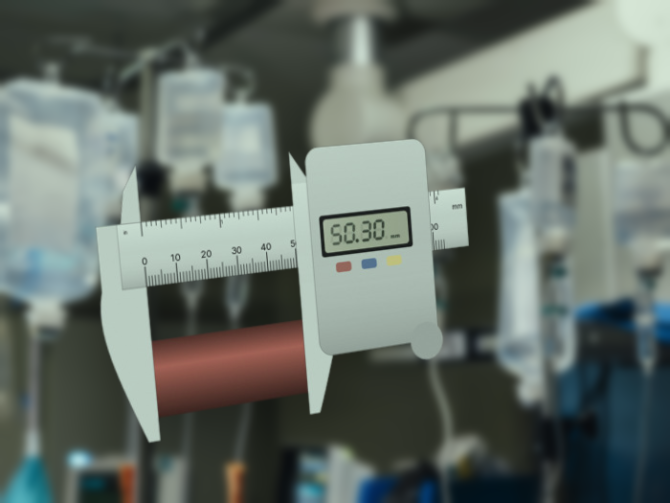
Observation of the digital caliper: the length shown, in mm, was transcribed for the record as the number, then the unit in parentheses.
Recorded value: 50.30 (mm)
